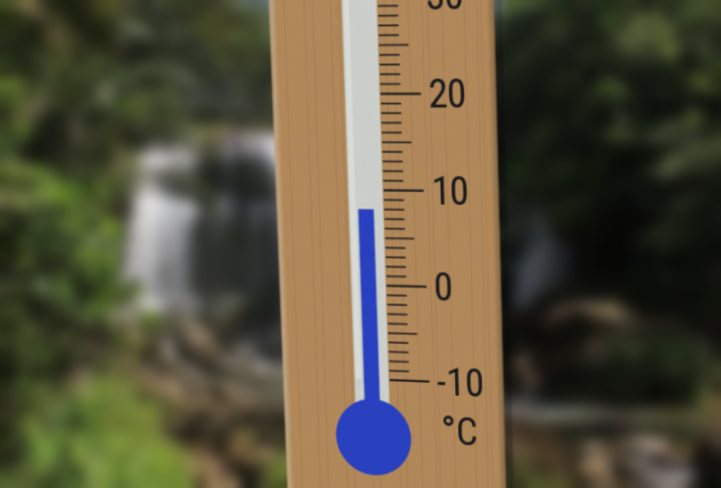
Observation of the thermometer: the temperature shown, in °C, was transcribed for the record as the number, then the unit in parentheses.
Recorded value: 8 (°C)
